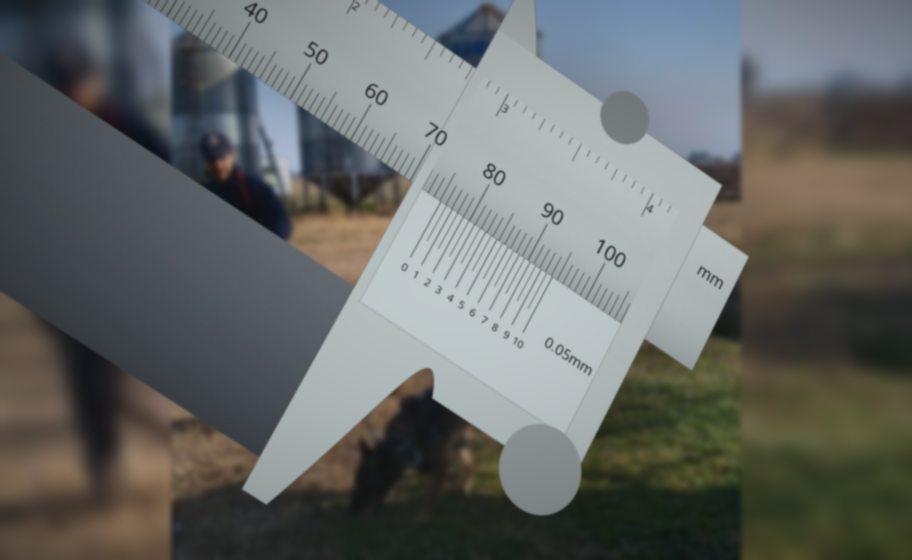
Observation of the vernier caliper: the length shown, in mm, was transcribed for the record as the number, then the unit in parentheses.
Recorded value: 75.2 (mm)
